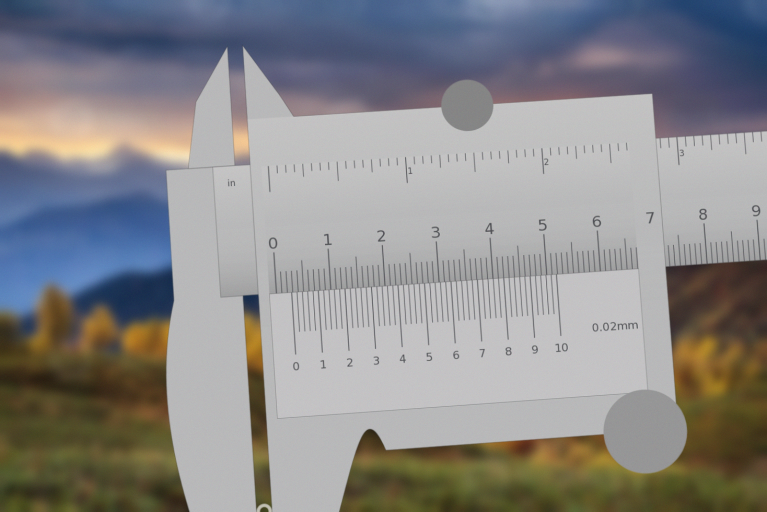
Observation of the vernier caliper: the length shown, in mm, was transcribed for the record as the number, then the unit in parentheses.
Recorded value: 2.8 (mm)
